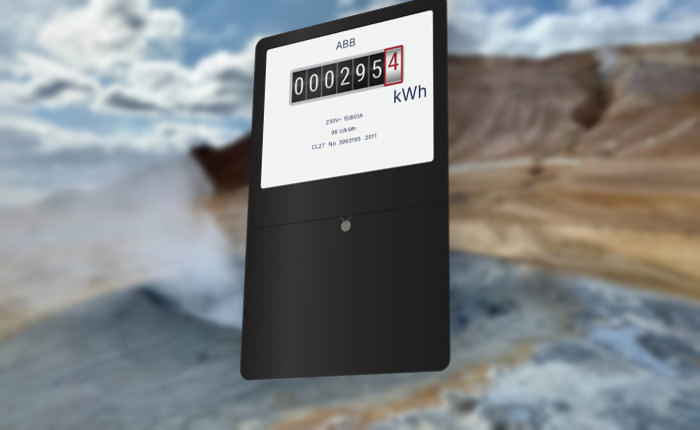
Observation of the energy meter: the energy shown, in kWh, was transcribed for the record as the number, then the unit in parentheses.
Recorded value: 295.4 (kWh)
